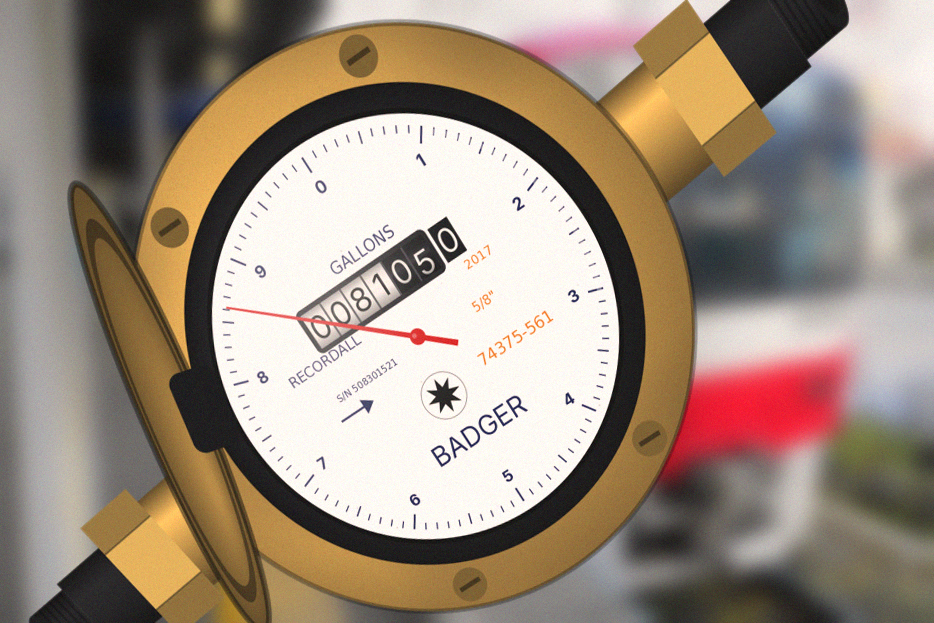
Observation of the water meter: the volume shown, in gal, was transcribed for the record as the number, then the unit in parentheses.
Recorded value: 81048.6 (gal)
